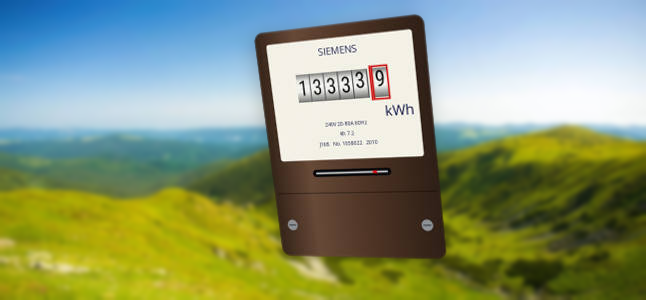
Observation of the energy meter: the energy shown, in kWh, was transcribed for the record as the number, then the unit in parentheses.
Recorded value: 13333.9 (kWh)
